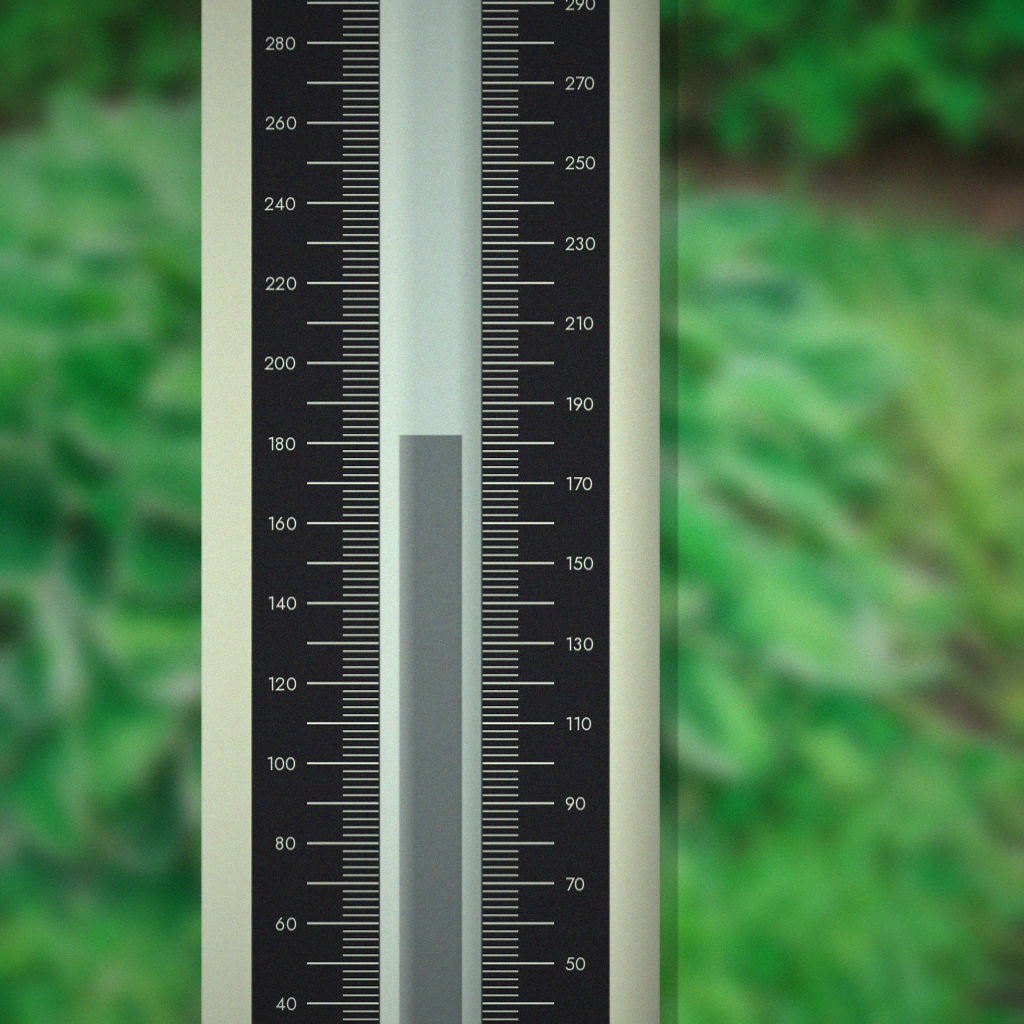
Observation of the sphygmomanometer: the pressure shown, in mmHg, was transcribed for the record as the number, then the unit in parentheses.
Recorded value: 182 (mmHg)
